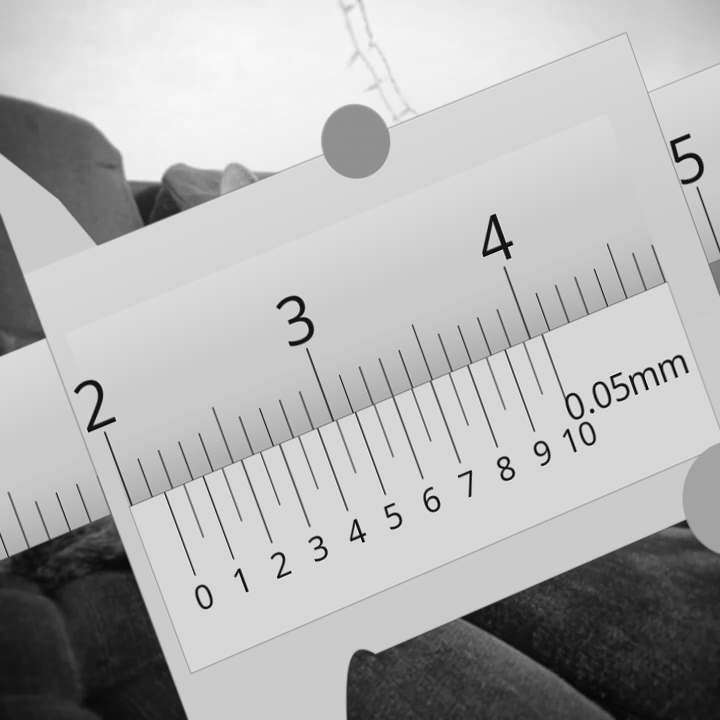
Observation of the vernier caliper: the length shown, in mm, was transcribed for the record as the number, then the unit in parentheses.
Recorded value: 21.6 (mm)
